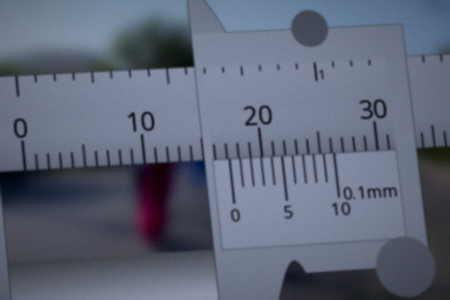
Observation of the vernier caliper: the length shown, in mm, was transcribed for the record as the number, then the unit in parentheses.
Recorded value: 17.2 (mm)
